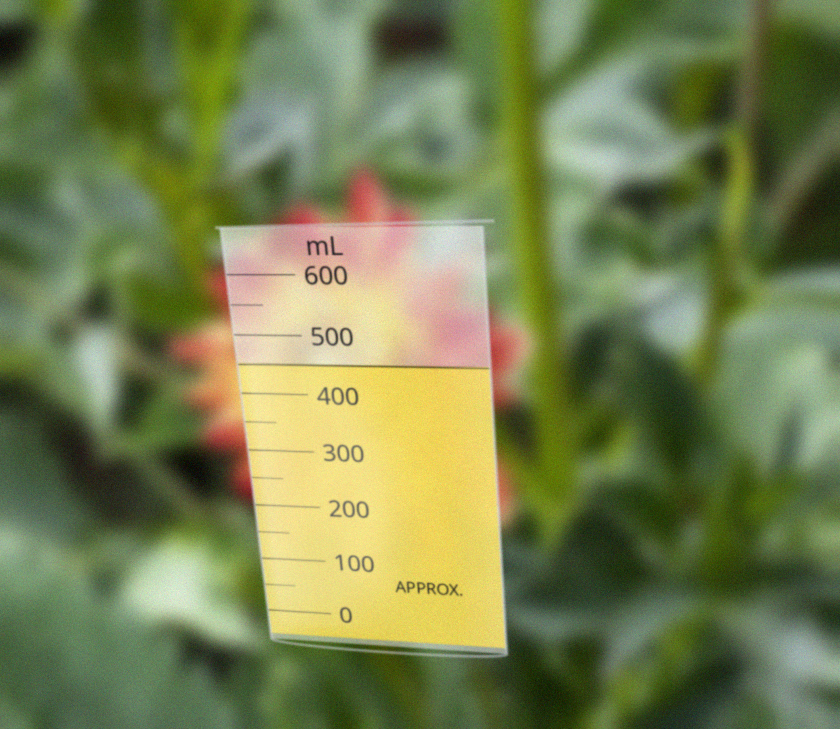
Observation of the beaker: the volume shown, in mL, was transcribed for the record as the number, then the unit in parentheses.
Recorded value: 450 (mL)
